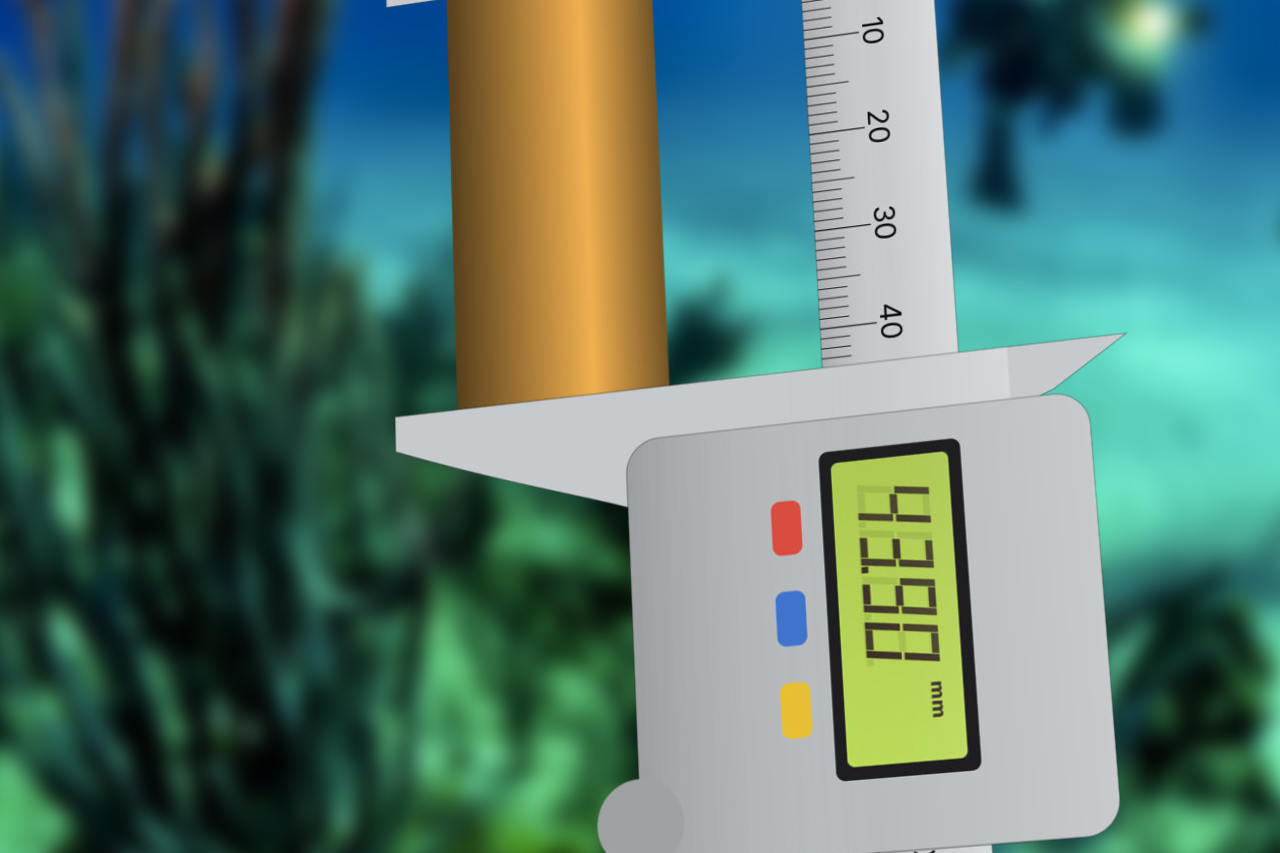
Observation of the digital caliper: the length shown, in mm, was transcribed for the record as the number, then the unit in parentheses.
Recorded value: 43.90 (mm)
